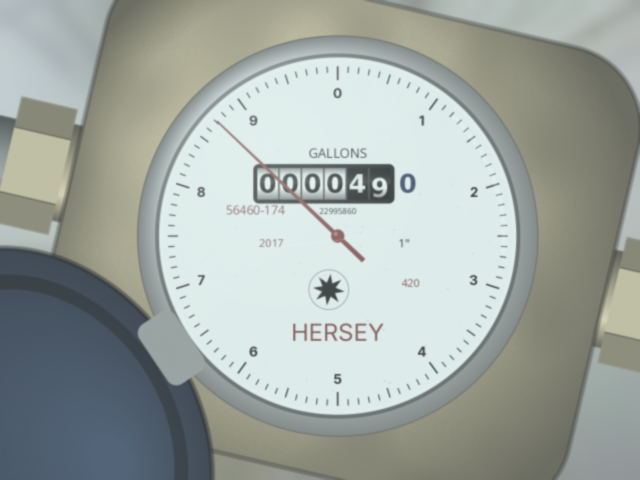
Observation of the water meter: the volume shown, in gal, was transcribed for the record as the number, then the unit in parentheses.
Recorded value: 488.7 (gal)
